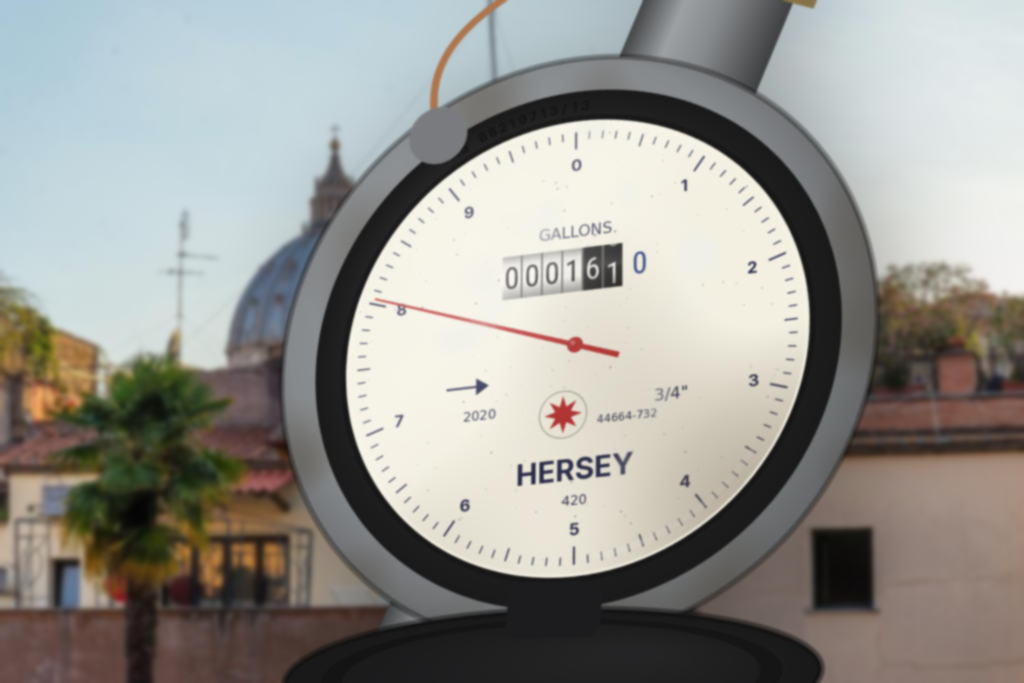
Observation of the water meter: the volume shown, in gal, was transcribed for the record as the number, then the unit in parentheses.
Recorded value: 1608.0 (gal)
